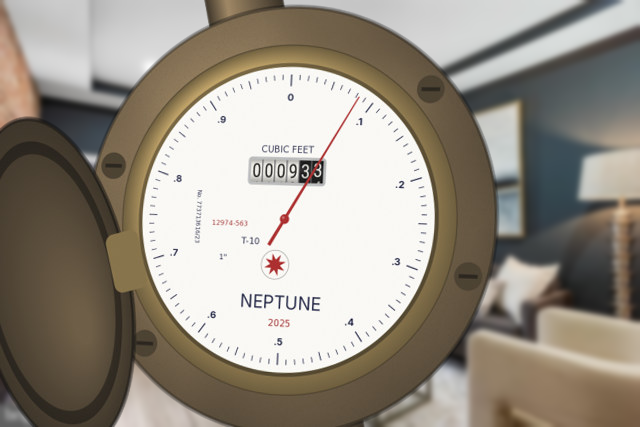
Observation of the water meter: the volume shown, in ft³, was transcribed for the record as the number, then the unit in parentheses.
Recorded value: 933.08 (ft³)
